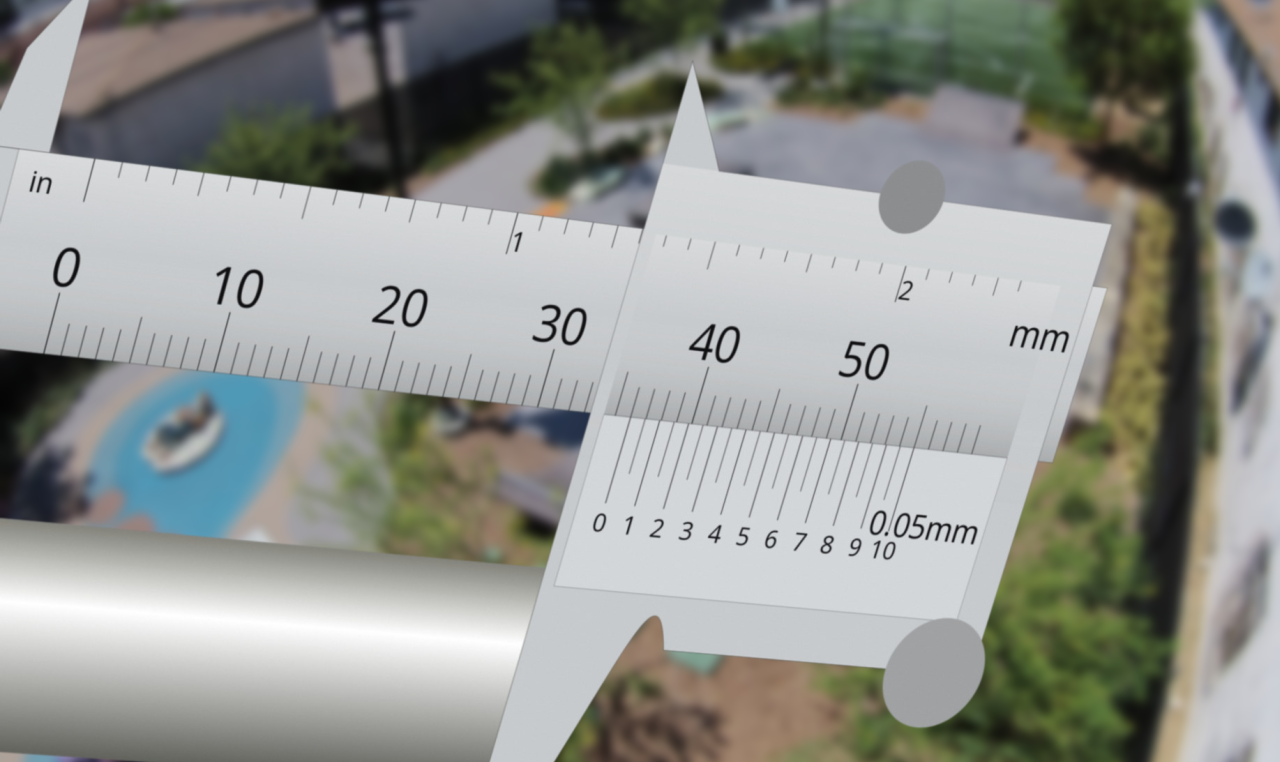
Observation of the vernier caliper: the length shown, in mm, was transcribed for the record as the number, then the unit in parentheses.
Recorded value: 36.0 (mm)
